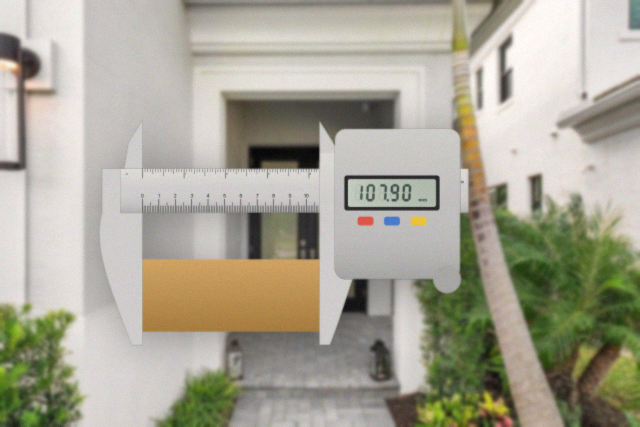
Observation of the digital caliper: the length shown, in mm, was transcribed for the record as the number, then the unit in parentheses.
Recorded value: 107.90 (mm)
